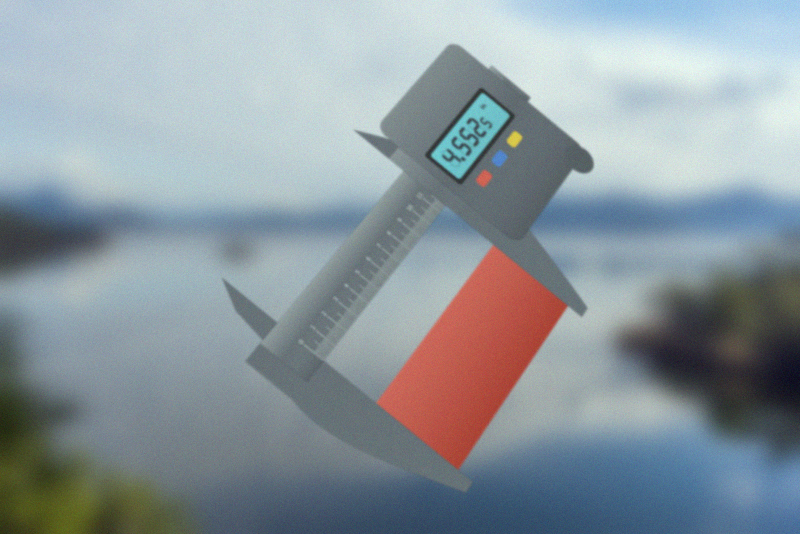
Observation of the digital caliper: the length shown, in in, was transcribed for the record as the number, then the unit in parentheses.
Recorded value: 4.5525 (in)
